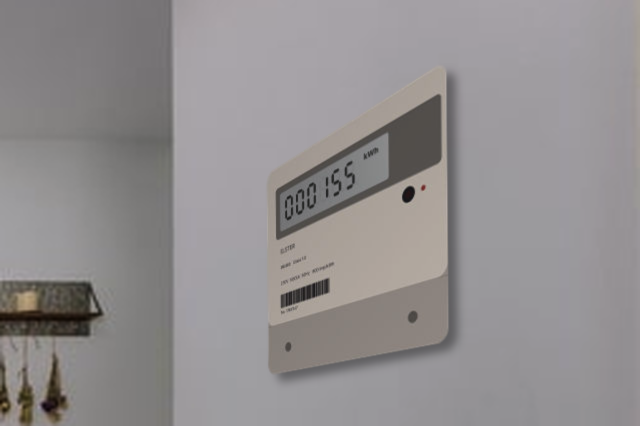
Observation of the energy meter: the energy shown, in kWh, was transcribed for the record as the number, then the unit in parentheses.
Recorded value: 155 (kWh)
